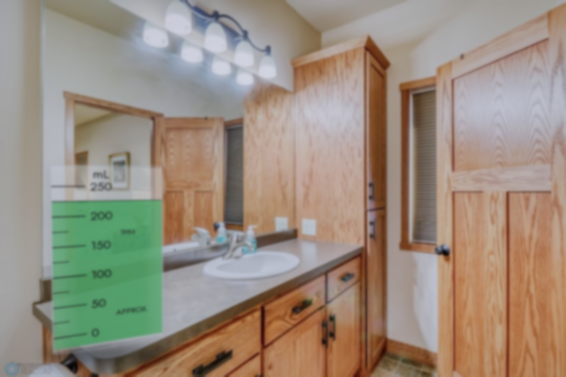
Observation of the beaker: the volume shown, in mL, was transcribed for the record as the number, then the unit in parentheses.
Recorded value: 225 (mL)
